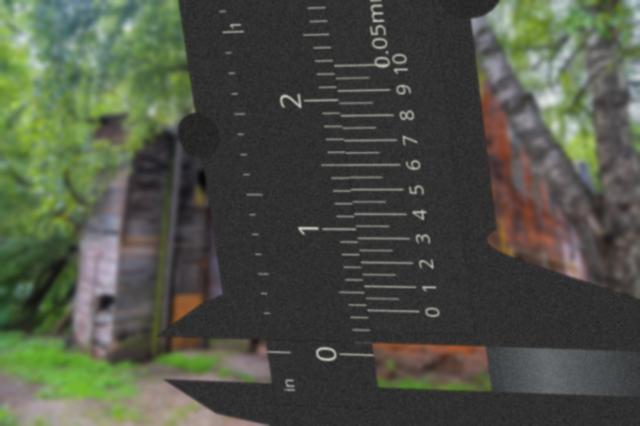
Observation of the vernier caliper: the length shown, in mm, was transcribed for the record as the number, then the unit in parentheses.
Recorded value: 3.6 (mm)
